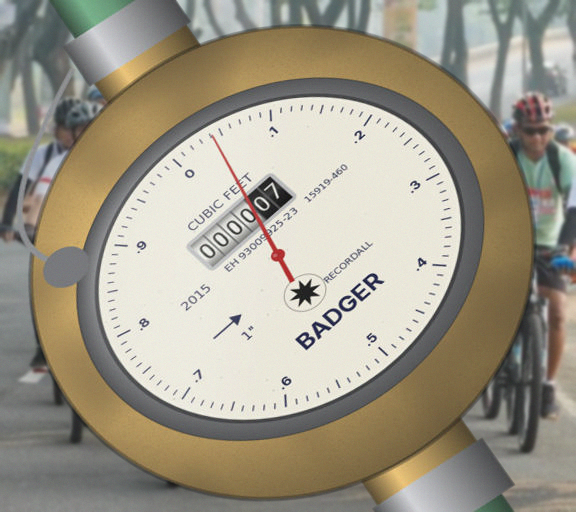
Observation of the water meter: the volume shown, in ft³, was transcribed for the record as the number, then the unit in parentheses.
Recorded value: 7.04 (ft³)
